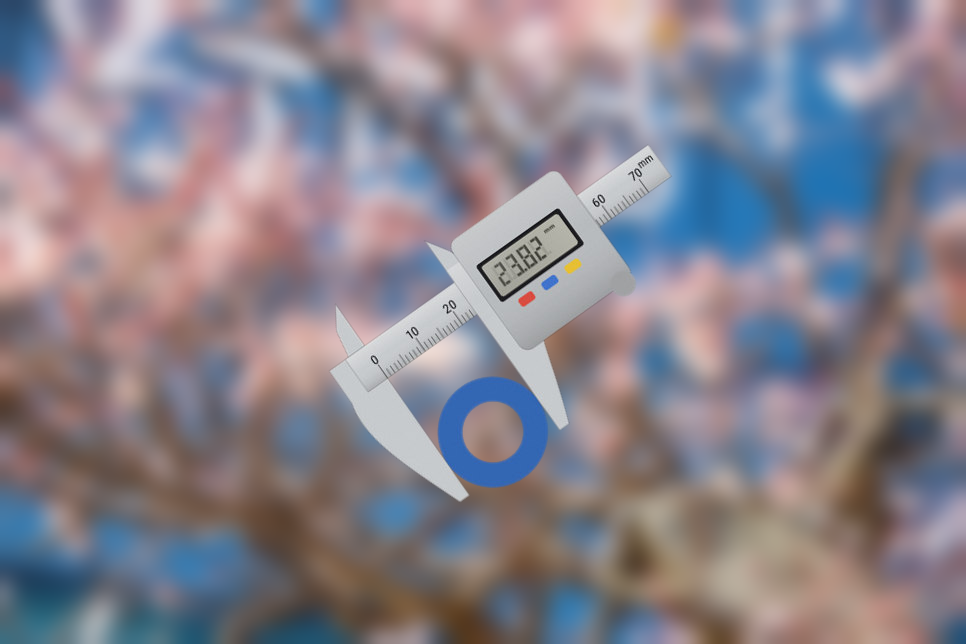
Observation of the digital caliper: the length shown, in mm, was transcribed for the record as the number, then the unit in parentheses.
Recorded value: 23.82 (mm)
